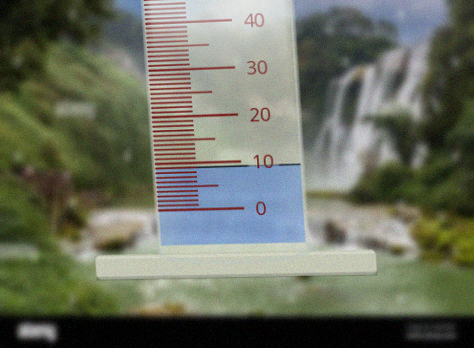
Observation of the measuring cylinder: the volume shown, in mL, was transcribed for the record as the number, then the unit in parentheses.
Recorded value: 9 (mL)
